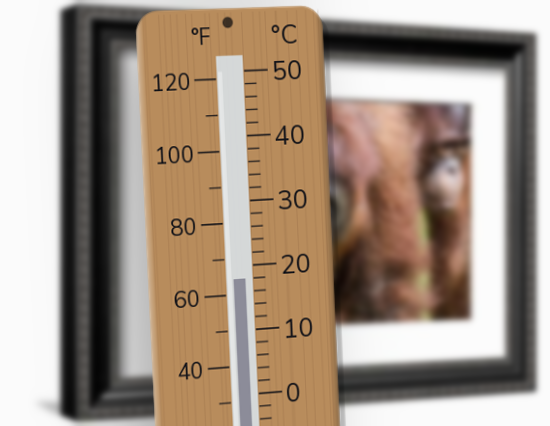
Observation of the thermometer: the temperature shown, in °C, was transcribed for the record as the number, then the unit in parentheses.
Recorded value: 18 (°C)
